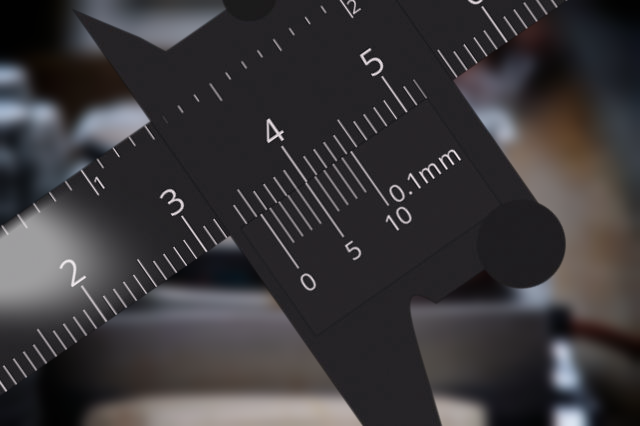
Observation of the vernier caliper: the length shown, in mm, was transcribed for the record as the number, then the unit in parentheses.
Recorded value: 35.4 (mm)
